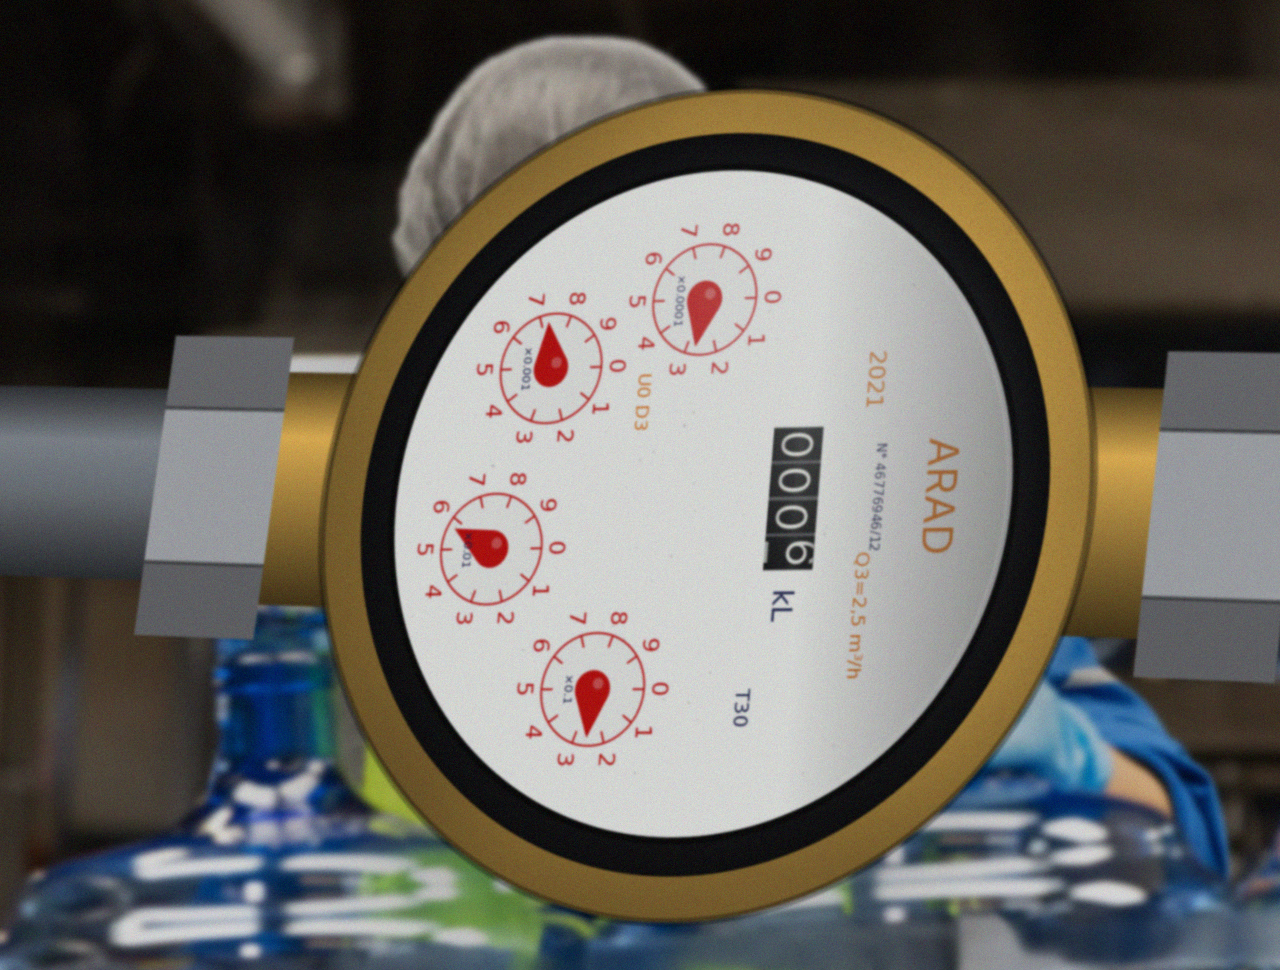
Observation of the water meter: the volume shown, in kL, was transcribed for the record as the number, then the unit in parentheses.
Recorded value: 6.2572 (kL)
